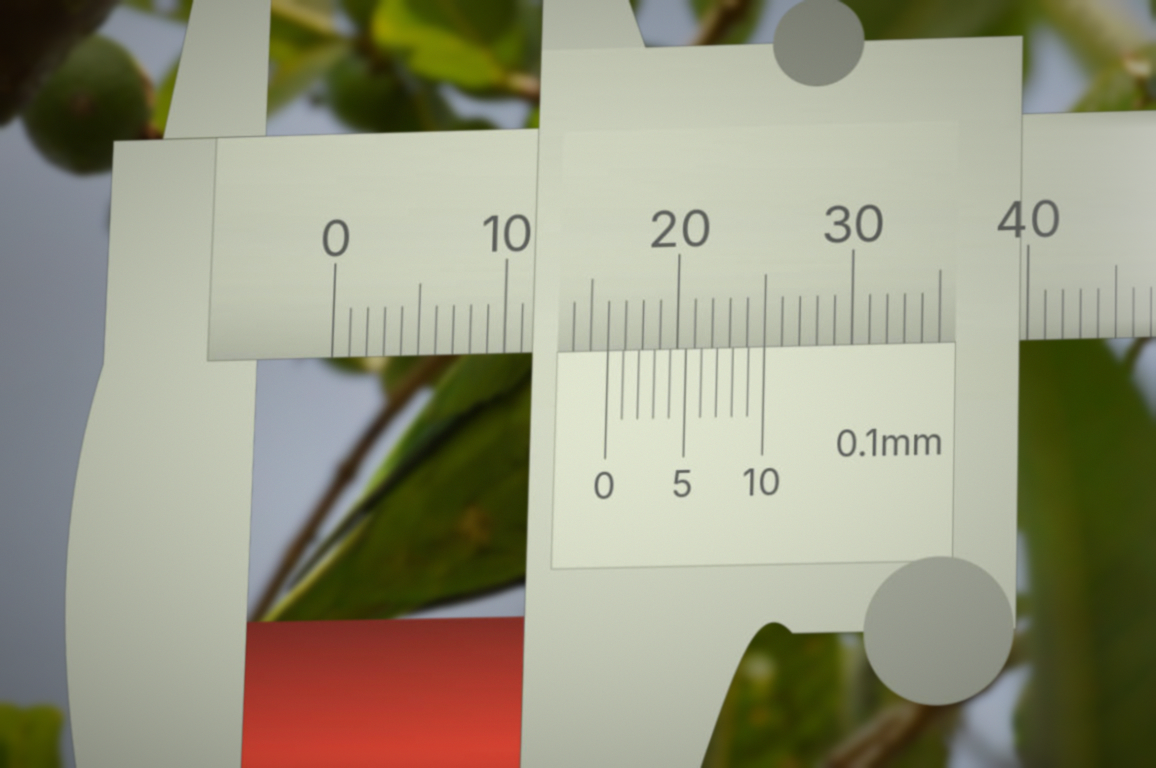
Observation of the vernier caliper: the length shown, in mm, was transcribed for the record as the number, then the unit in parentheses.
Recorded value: 16.0 (mm)
